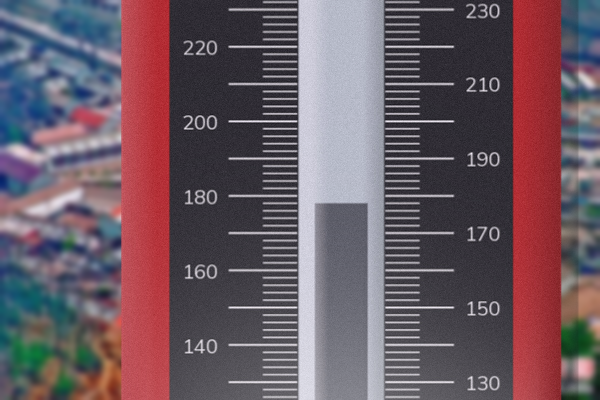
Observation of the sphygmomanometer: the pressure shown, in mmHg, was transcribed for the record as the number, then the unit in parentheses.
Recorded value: 178 (mmHg)
